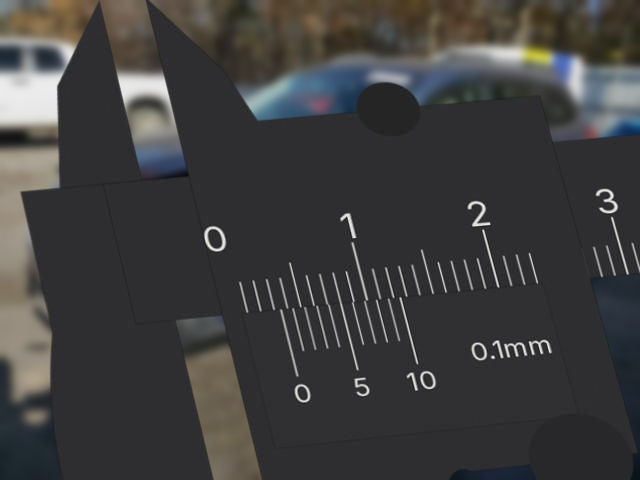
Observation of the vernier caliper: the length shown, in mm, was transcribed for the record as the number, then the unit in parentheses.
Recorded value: 3.5 (mm)
